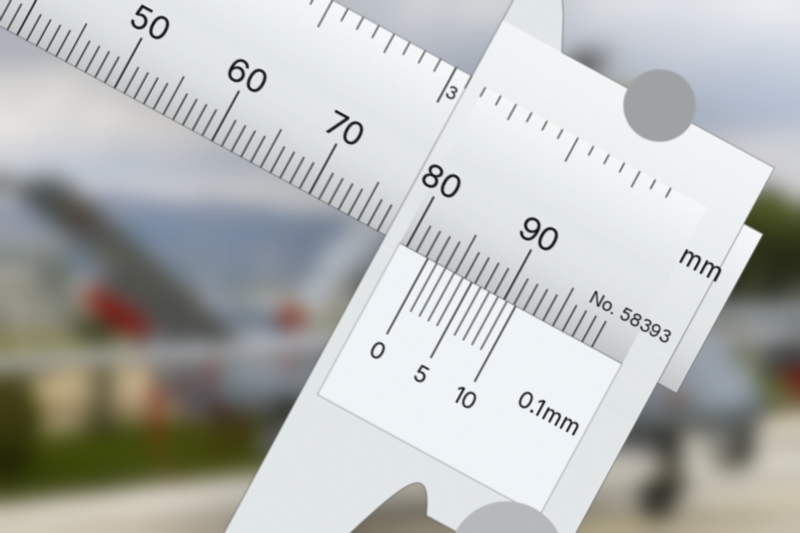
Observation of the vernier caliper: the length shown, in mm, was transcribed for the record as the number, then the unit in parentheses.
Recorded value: 82.2 (mm)
